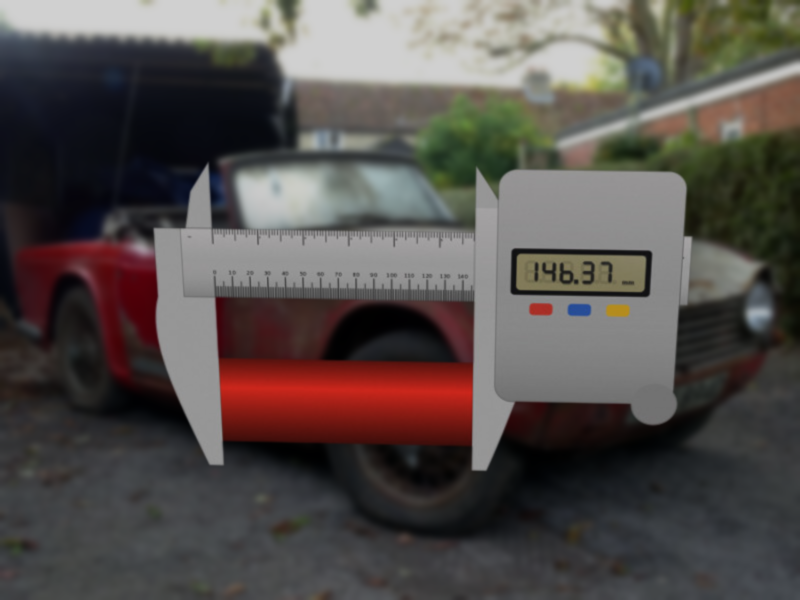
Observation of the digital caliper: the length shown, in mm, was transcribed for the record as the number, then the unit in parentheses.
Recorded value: 146.37 (mm)
